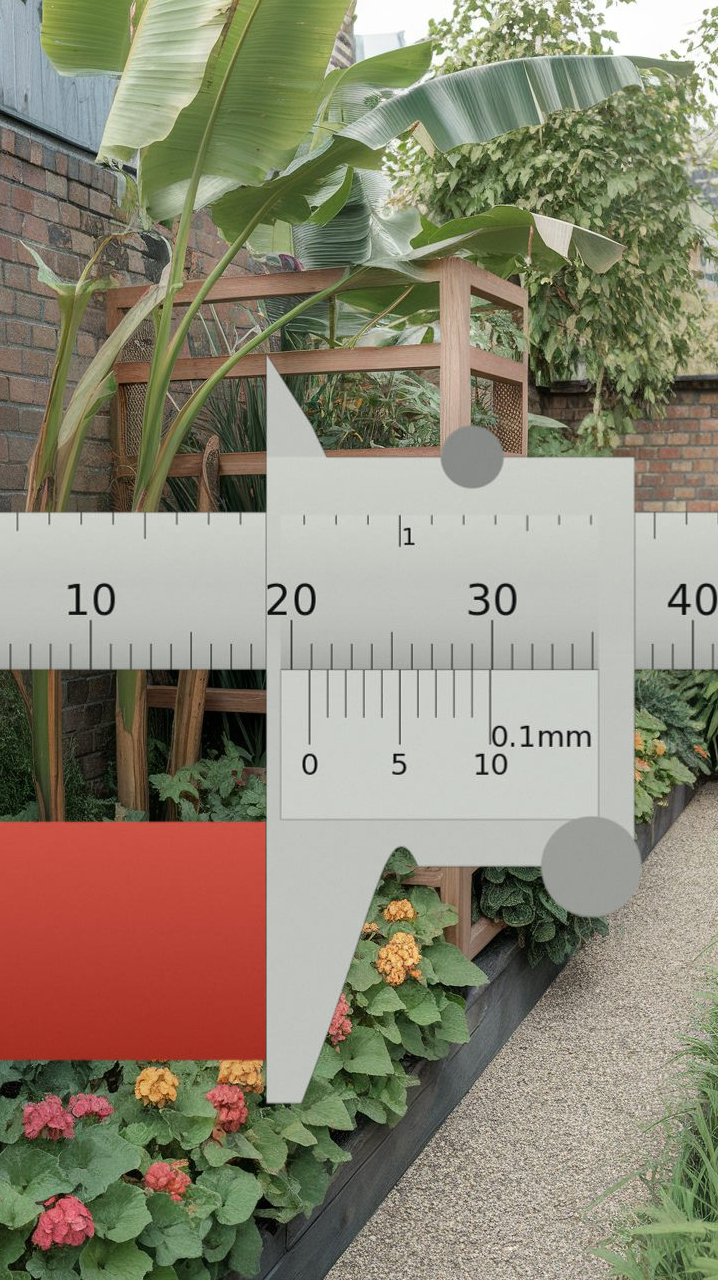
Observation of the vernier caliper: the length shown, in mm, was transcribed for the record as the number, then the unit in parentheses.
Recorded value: 20.9 (mm)
